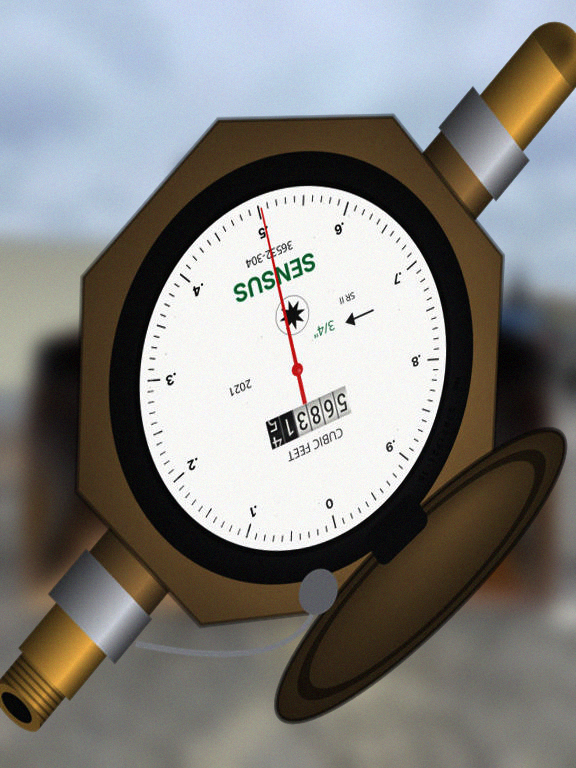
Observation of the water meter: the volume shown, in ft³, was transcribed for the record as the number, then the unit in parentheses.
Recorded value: 568314.50 (ft³)
